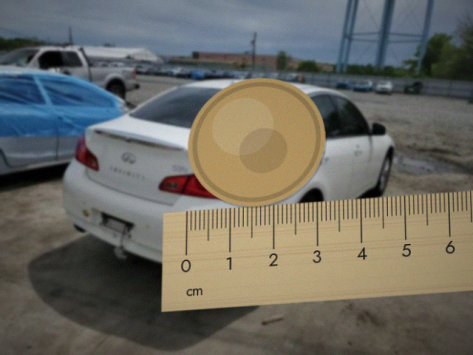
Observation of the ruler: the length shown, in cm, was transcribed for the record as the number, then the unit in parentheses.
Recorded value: 3.2 (cm)
